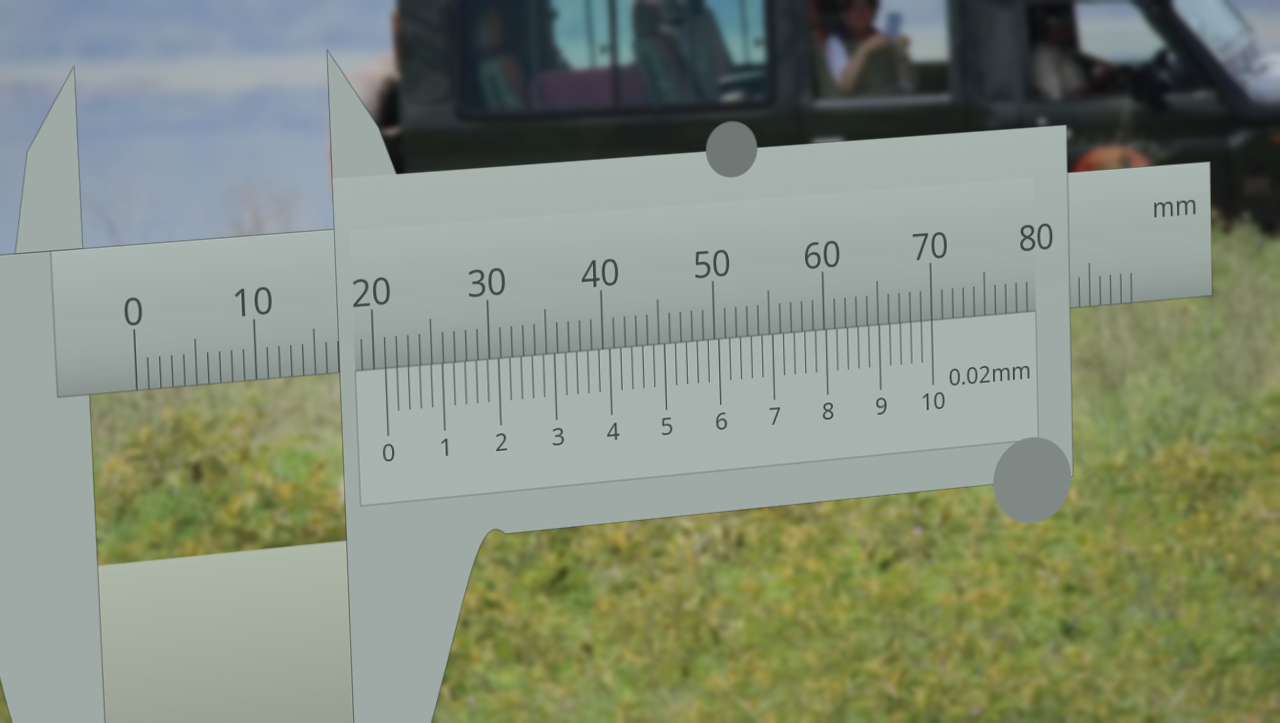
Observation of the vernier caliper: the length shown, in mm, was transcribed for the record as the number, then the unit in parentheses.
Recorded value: 21.0 (mm)
